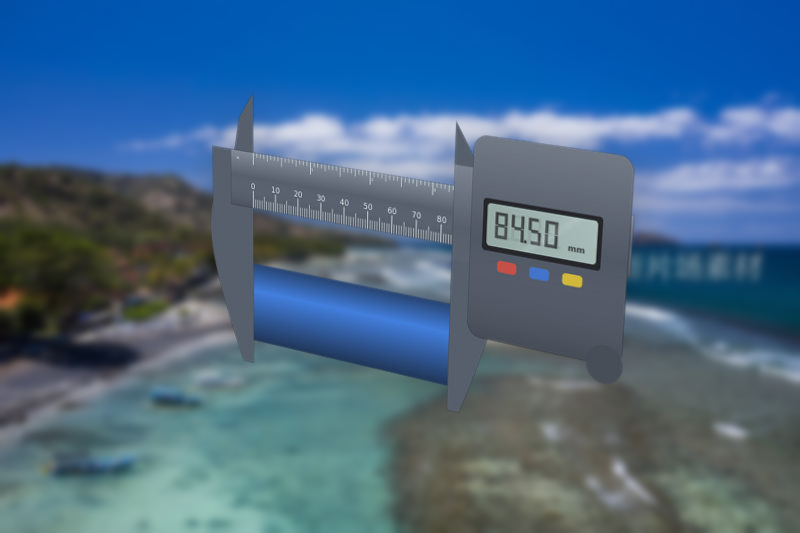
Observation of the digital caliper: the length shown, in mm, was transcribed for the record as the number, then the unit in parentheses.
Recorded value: 84.50 (mm)
